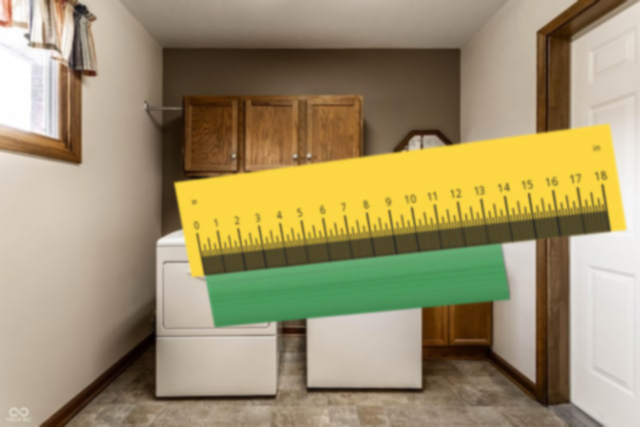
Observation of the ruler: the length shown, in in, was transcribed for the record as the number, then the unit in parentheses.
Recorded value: 13.5 (in)
